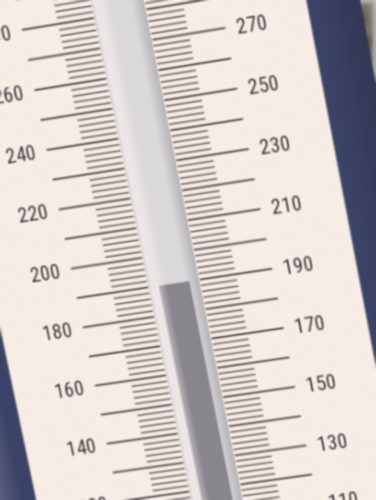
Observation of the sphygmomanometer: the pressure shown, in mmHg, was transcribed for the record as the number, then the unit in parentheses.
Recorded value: 190 (mmHg)
